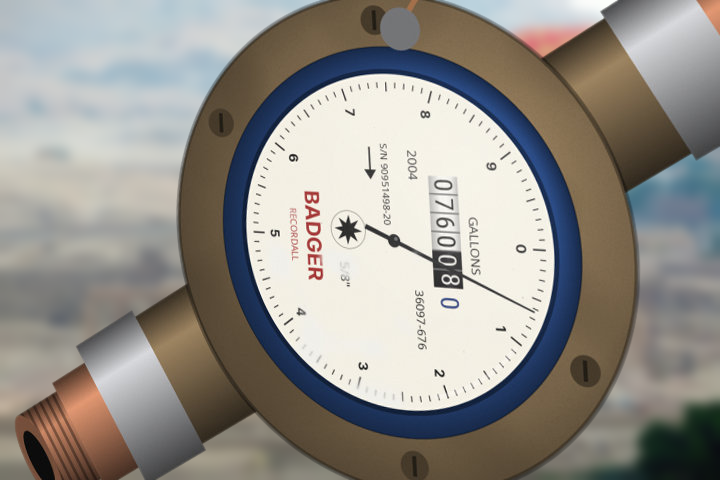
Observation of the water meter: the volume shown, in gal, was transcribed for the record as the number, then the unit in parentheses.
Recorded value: 760080.6 (gal)
